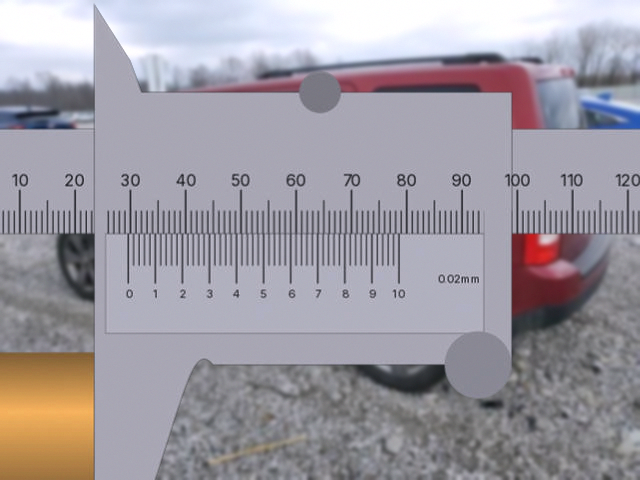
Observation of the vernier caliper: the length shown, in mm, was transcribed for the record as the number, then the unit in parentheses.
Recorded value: 29.6 (mm)
